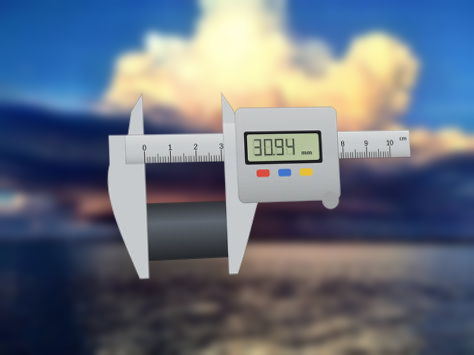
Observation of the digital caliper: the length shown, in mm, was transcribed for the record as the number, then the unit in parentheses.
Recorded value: 30.94 (mm)
